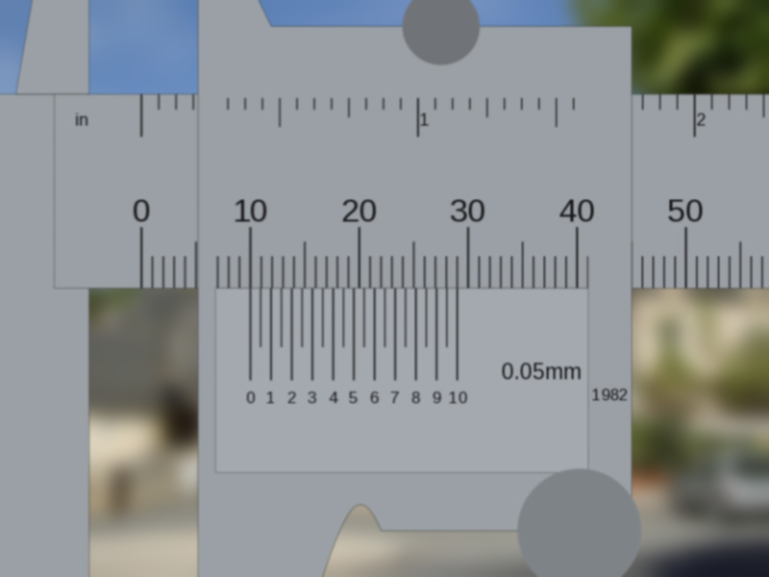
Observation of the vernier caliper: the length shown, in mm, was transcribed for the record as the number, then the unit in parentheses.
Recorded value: 10.0 (mm)
